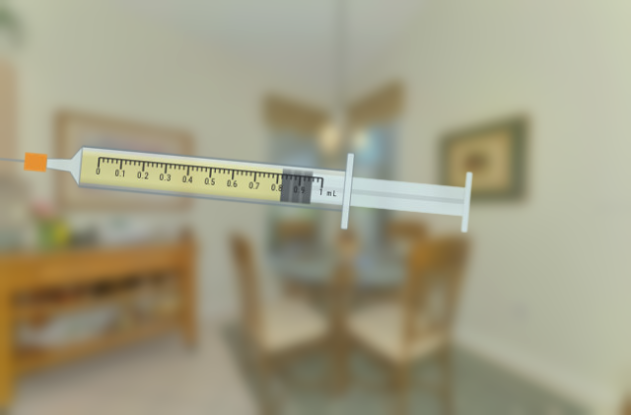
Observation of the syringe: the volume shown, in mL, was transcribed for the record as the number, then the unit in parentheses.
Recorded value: 0.82 (mL)
